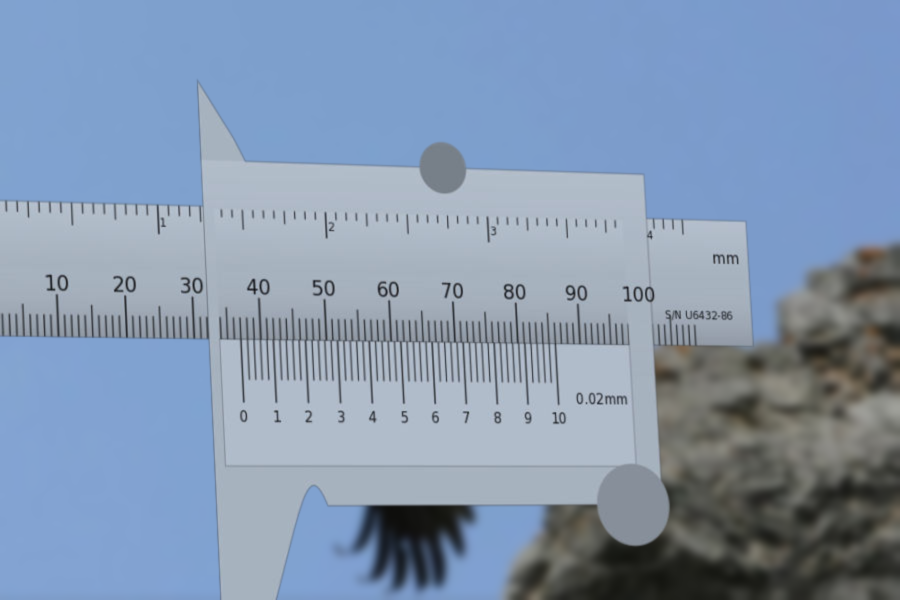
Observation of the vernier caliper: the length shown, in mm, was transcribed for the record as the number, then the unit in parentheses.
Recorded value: 37.0 (mm)
